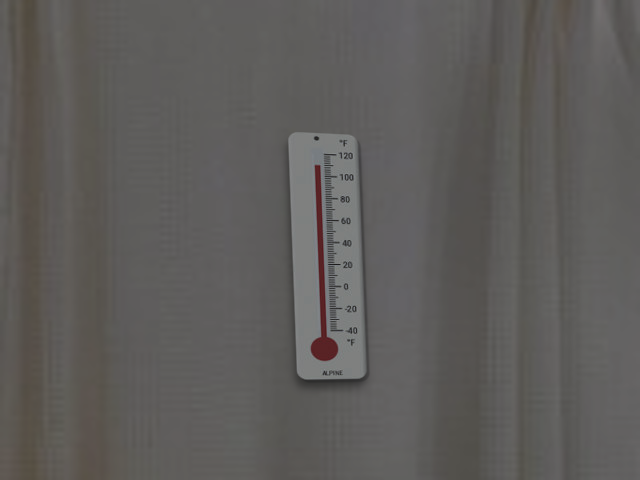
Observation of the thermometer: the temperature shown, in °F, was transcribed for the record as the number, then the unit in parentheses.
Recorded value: 110 (°F)
